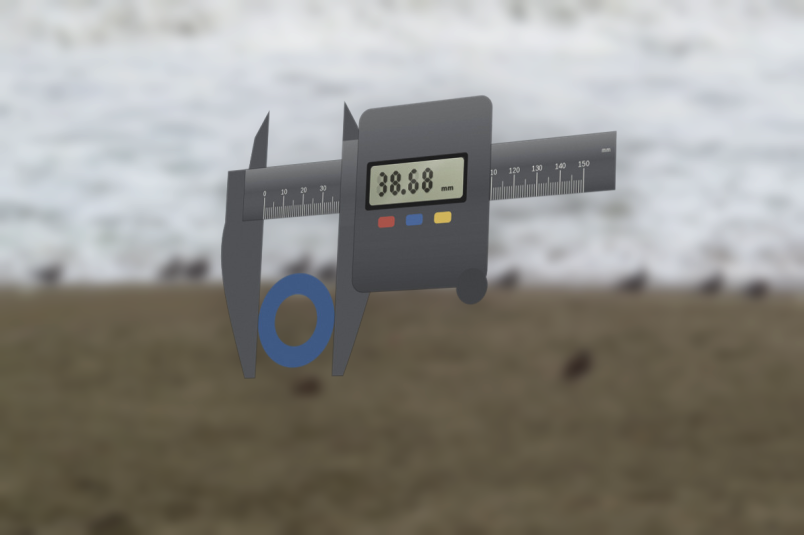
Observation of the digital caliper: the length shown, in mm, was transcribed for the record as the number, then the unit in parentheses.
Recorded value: 38.68 (mm)
